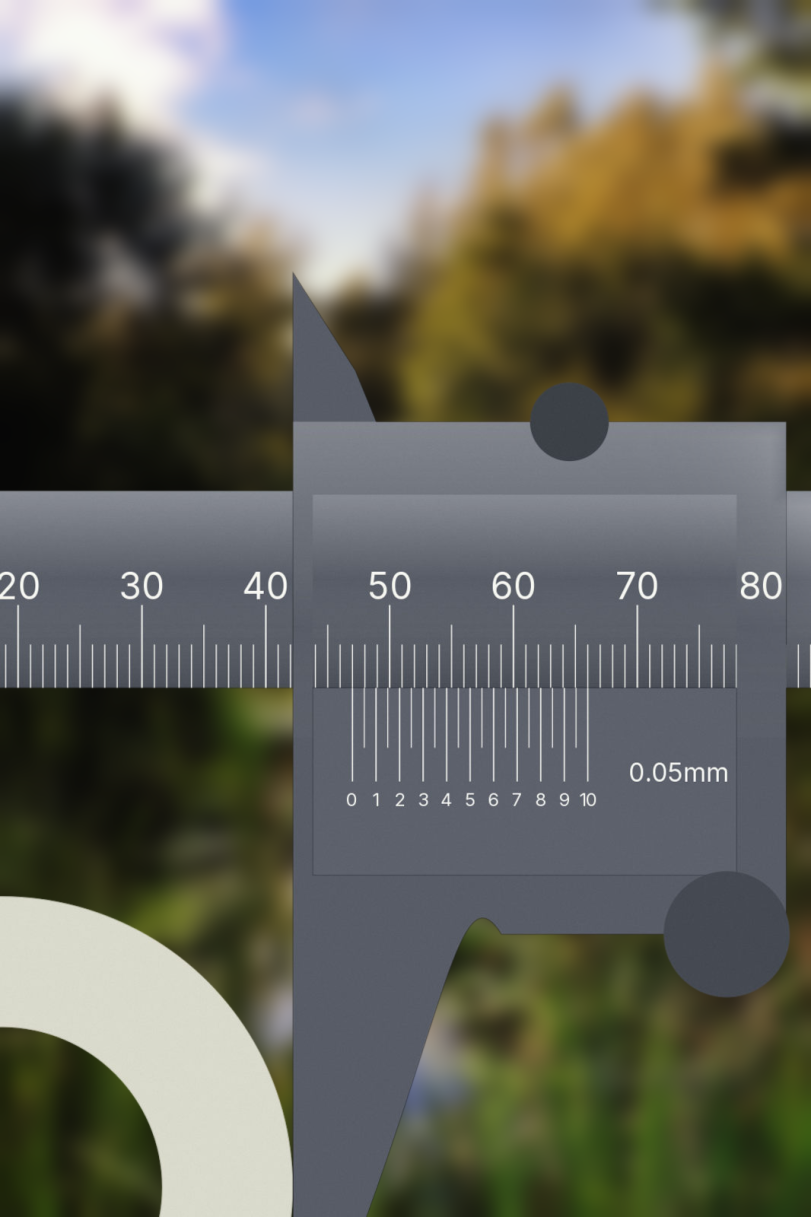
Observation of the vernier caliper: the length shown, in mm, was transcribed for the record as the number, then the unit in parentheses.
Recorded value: 47.0 (mm)
